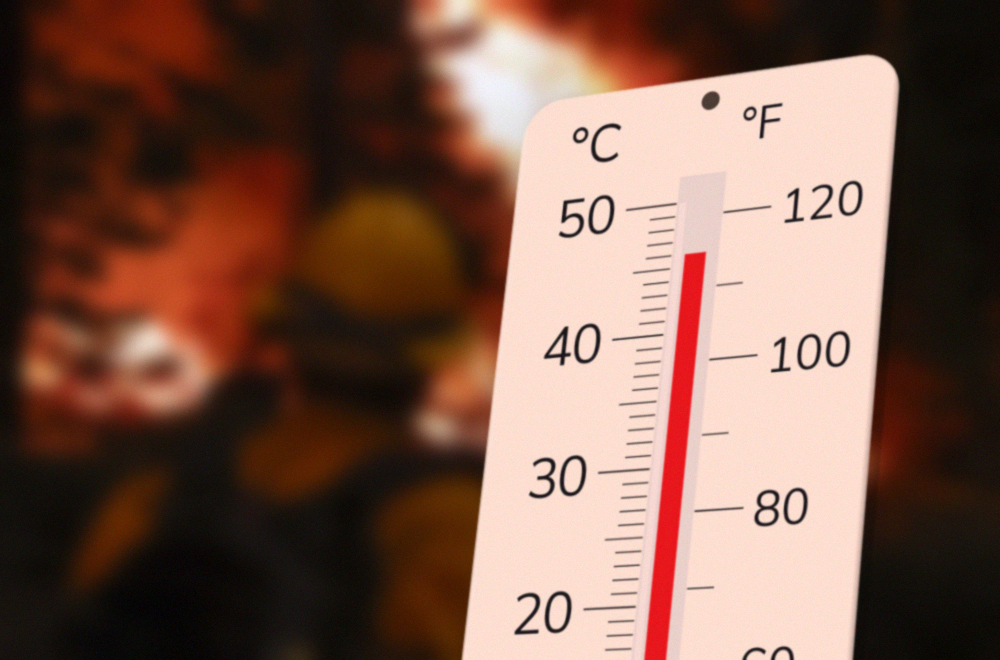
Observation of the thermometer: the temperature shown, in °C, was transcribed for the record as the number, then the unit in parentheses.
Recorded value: 46 (°C)
